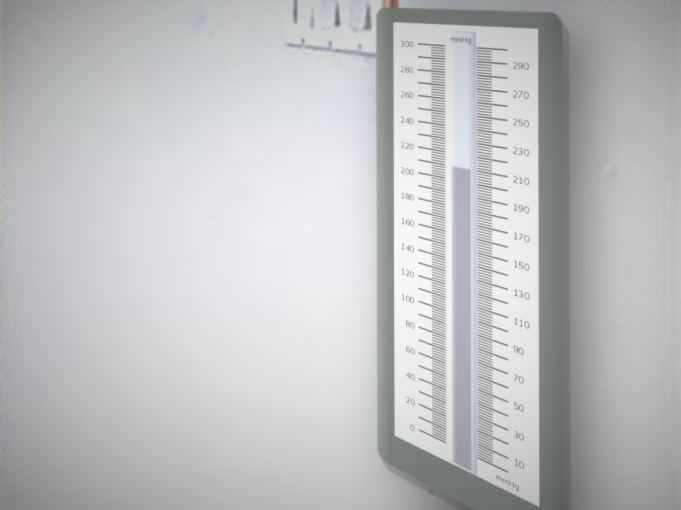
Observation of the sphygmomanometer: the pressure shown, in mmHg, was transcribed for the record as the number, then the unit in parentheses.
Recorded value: 210 (mmHg)
